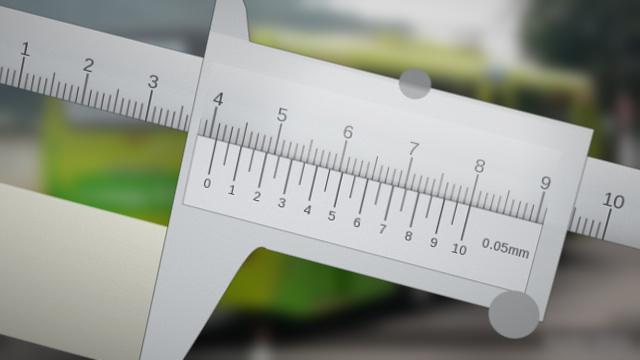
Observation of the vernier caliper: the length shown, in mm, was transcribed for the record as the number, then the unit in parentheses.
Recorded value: 41.0 (mm)
